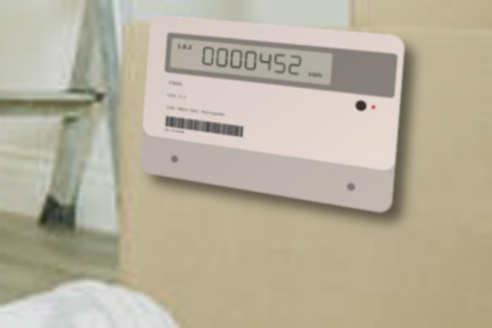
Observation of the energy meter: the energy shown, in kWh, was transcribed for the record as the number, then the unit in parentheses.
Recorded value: 452 (kWh)
